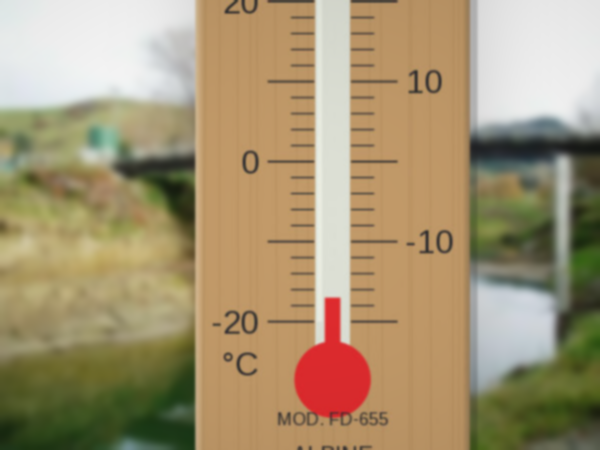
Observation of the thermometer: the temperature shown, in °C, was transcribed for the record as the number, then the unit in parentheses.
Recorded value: -17 (°C)
